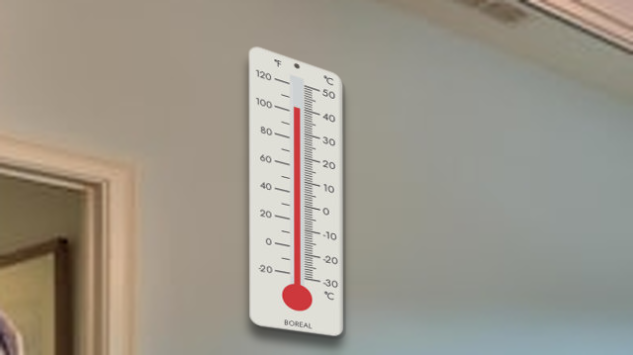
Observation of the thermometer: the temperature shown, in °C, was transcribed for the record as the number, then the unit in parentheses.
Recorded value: 40 (°C)
